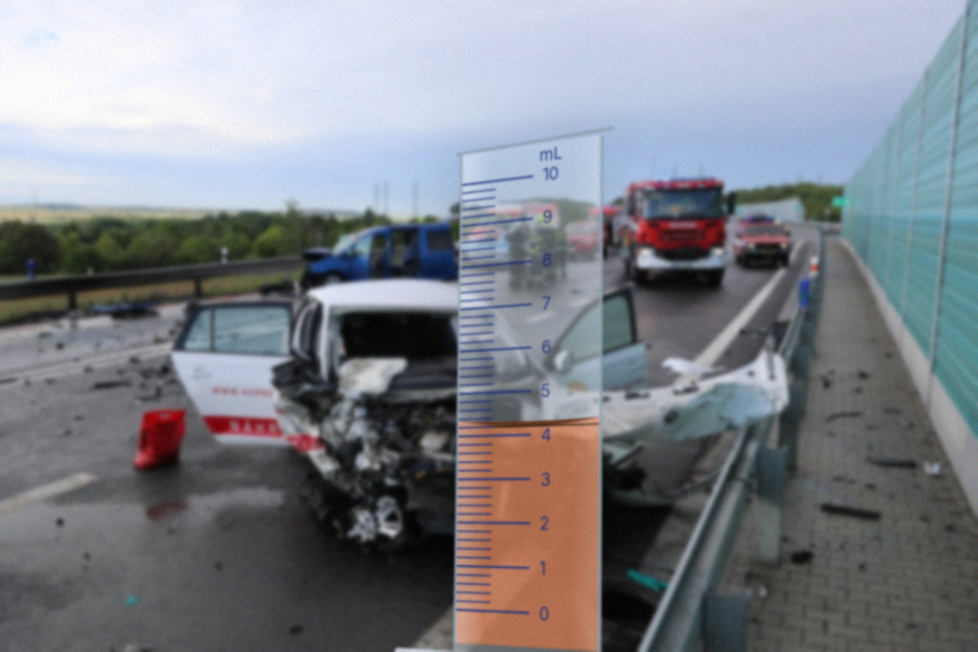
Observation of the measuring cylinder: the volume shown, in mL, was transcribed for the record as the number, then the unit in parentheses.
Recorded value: 4.2 (mL)
